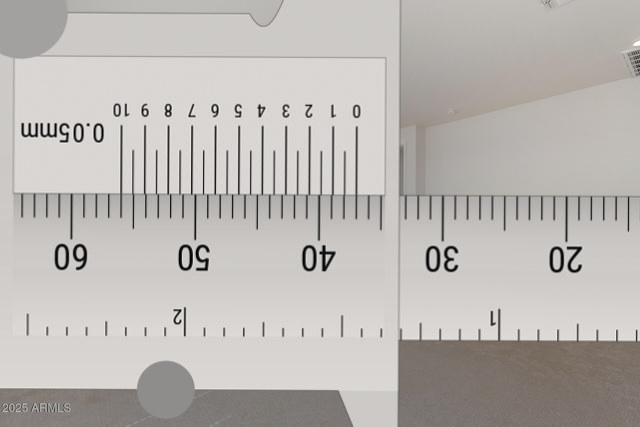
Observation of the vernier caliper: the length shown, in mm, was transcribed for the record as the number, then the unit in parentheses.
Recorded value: 37.0 (mm)
